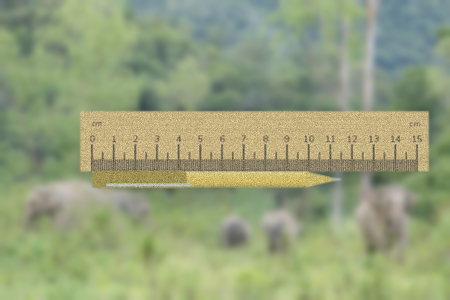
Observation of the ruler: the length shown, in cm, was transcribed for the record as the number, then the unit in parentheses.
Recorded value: 11.5 (cm)
